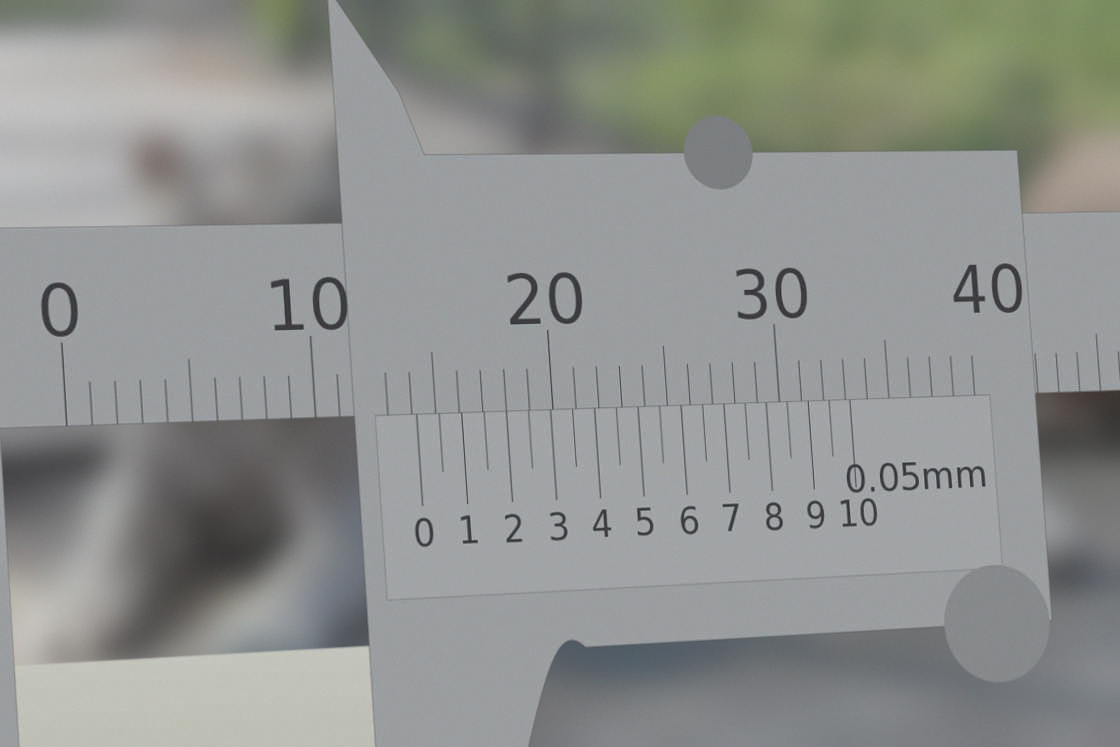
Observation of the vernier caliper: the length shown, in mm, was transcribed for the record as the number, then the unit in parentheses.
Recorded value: 14.2 (mm)
